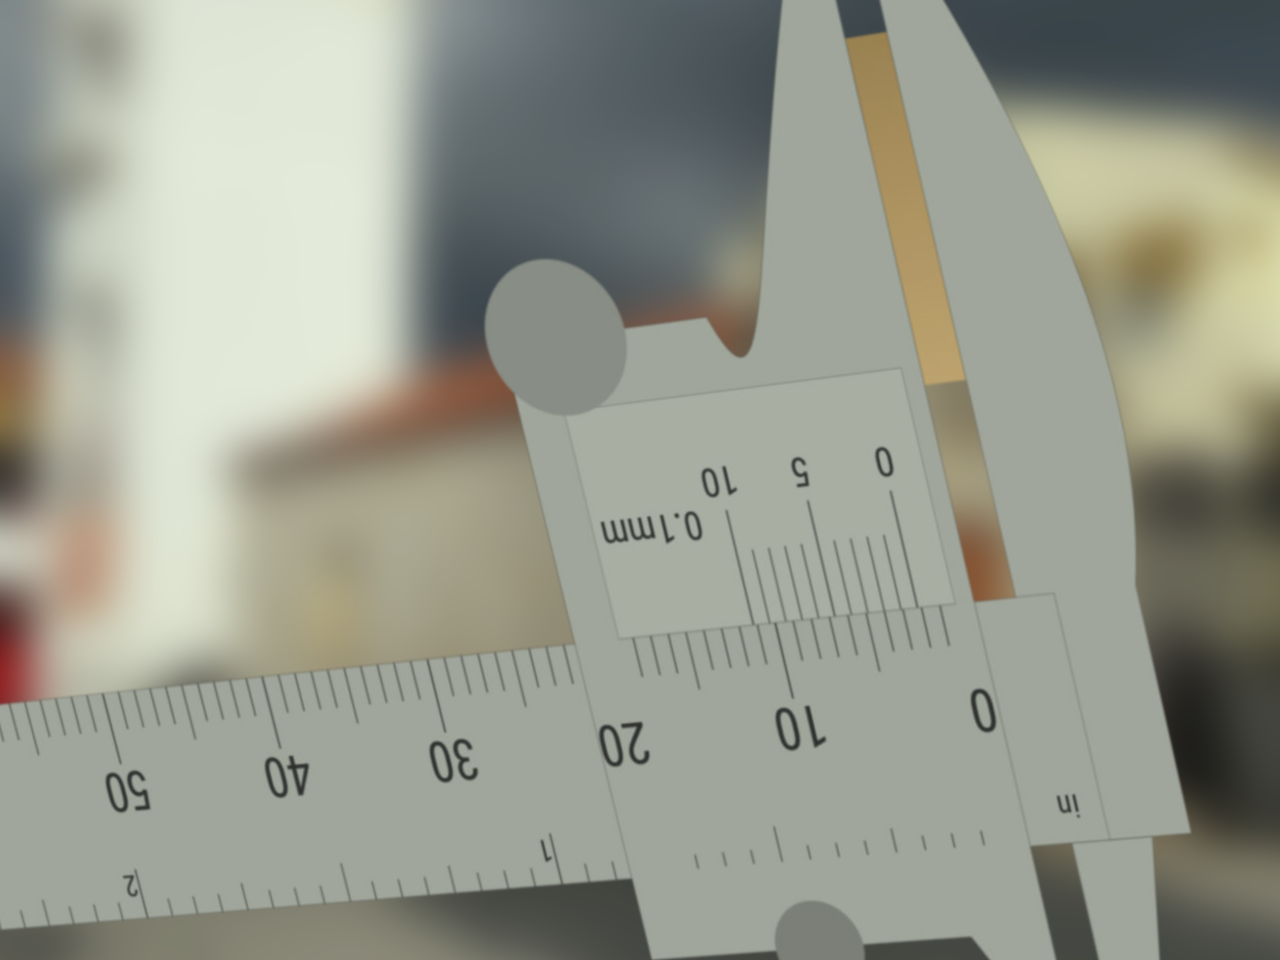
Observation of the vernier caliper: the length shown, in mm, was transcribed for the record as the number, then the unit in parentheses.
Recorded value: 2.2 (mm)
